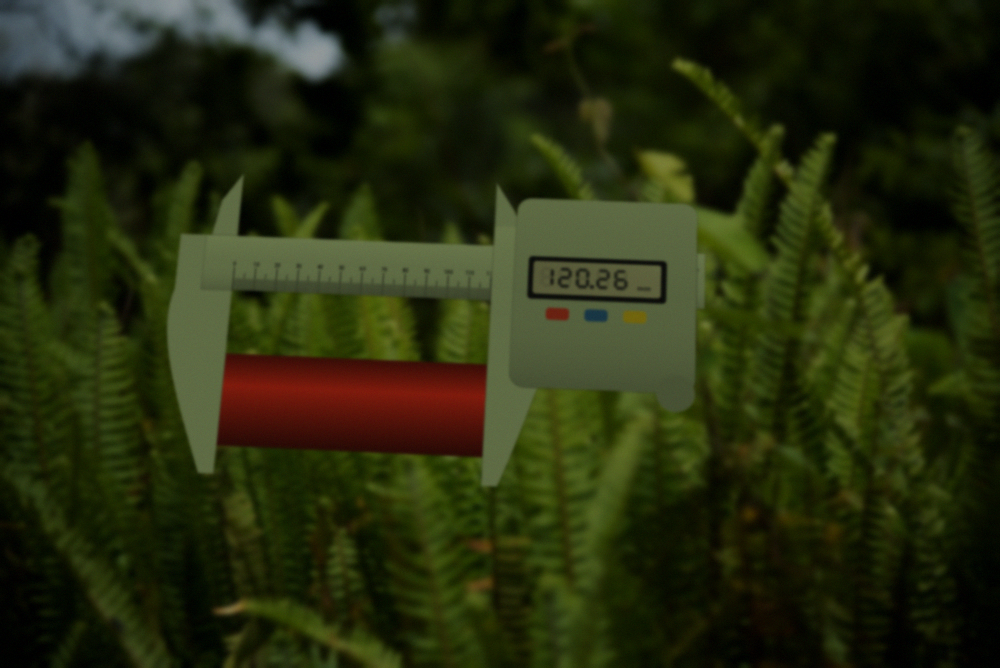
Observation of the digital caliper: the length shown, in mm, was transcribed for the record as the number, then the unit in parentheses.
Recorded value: 120.26 (mm)
